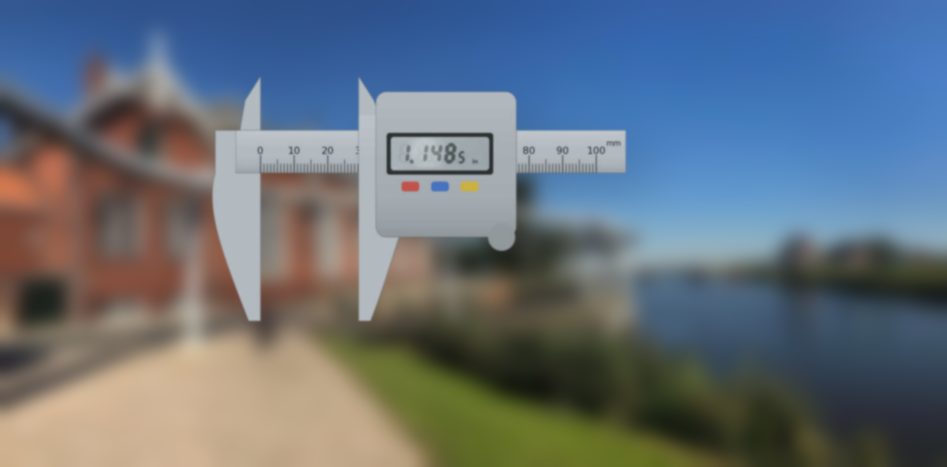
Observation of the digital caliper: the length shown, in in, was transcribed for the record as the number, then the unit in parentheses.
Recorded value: 1.1485 (in)
